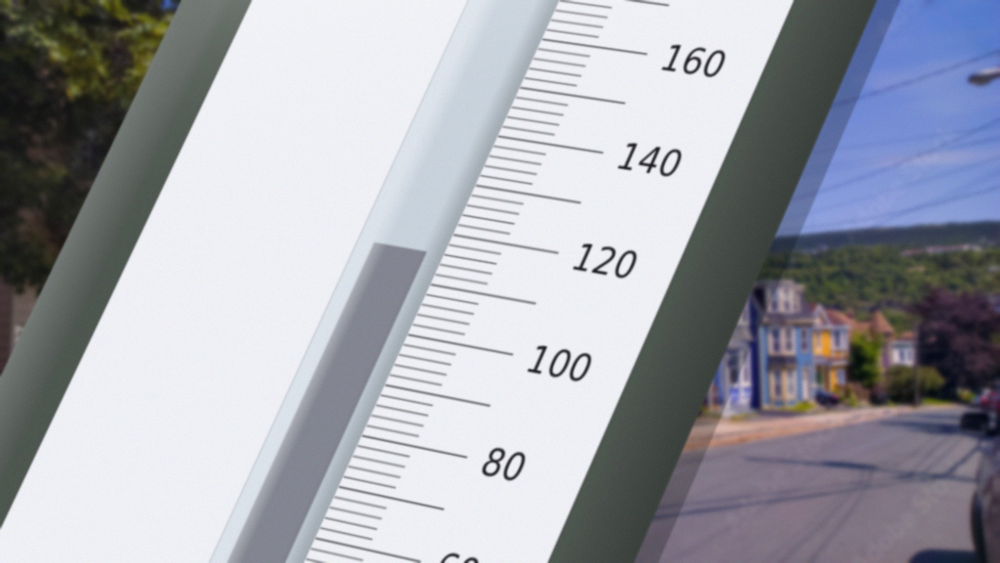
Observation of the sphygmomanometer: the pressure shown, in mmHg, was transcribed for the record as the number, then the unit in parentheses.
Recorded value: 116 (mmHg)
